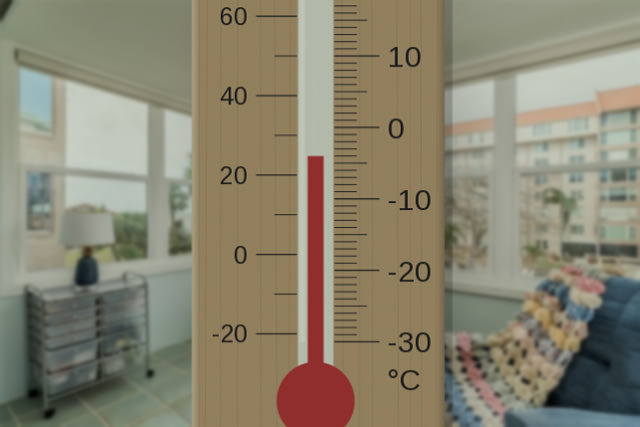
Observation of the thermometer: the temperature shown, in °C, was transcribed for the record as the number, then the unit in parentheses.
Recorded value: -4 (°C)
